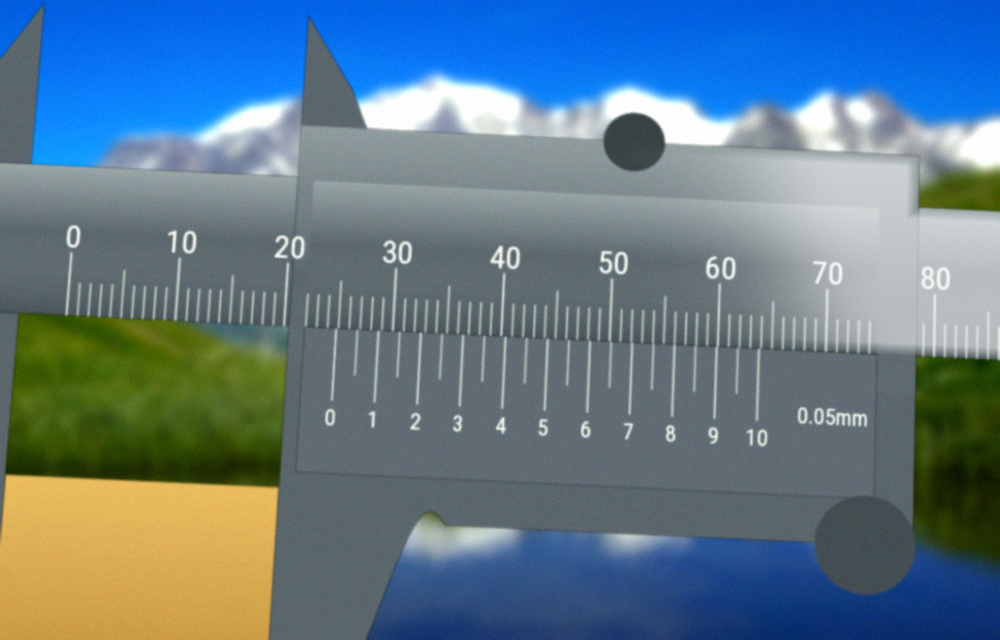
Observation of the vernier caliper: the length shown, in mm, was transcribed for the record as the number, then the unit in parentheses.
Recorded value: 24.8 (mm)
